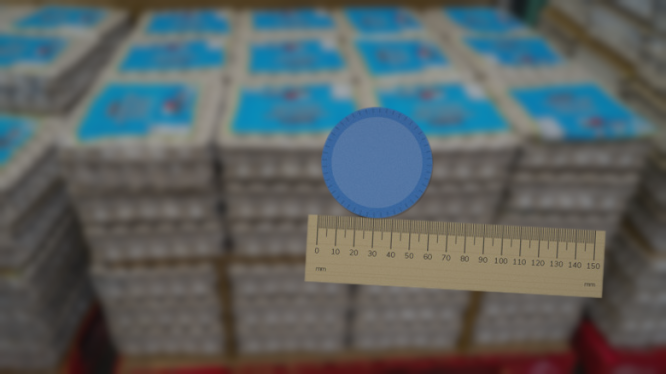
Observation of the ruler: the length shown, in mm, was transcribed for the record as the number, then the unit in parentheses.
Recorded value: 60 (mm)
